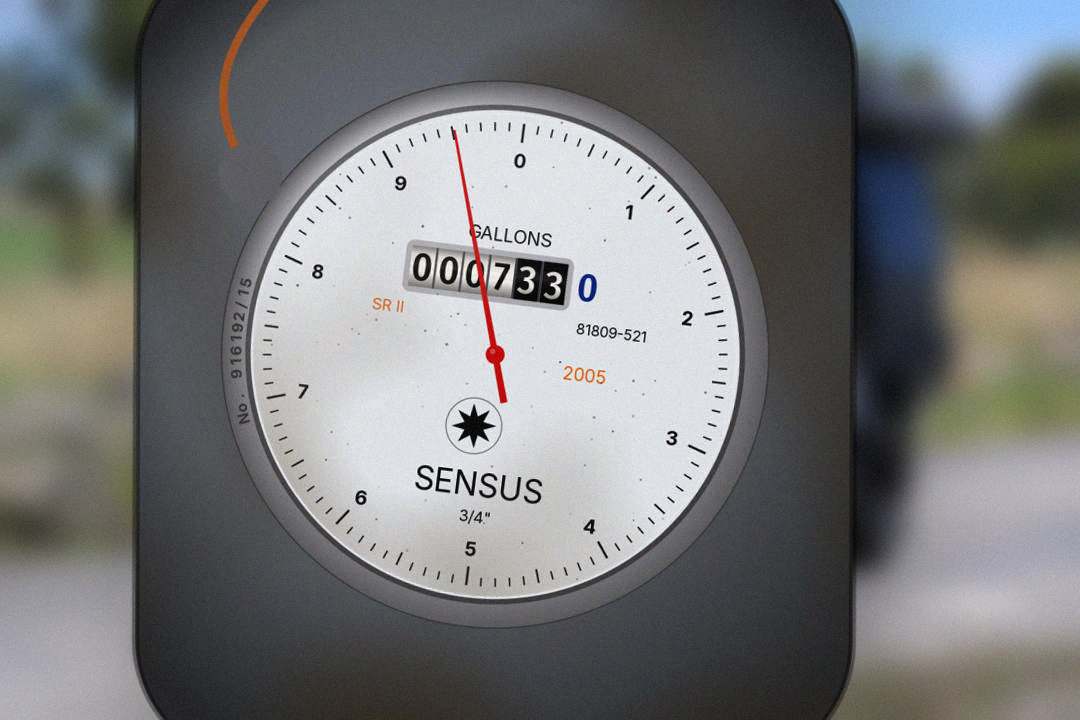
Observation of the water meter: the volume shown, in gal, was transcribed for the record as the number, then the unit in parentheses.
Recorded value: 7329.5 (gal)
